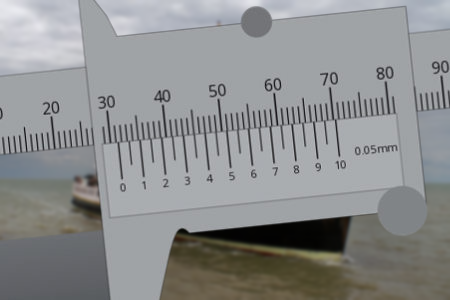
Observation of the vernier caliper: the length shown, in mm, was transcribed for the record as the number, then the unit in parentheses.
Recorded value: 31.4 (mm)
